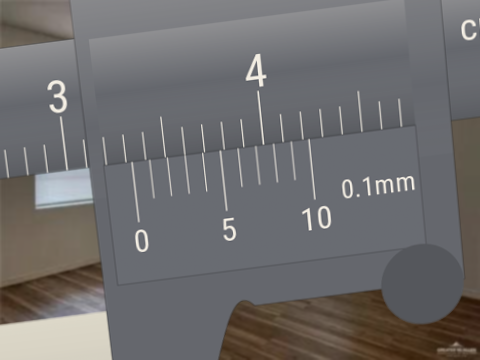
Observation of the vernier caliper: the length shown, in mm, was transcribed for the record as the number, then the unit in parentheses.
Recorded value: 33.3 (mm)
